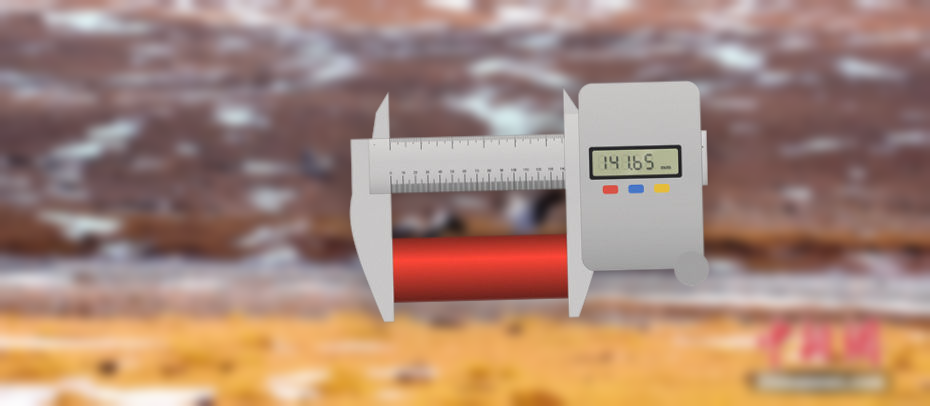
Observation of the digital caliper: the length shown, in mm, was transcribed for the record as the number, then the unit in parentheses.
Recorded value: 141.65 (mm)
